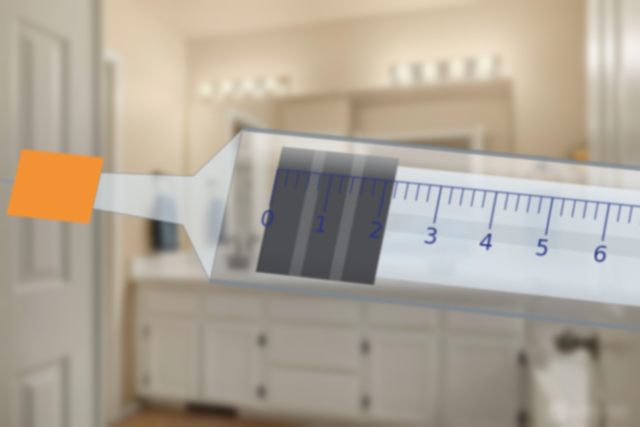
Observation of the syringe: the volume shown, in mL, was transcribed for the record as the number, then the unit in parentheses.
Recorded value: 0 (mL)
